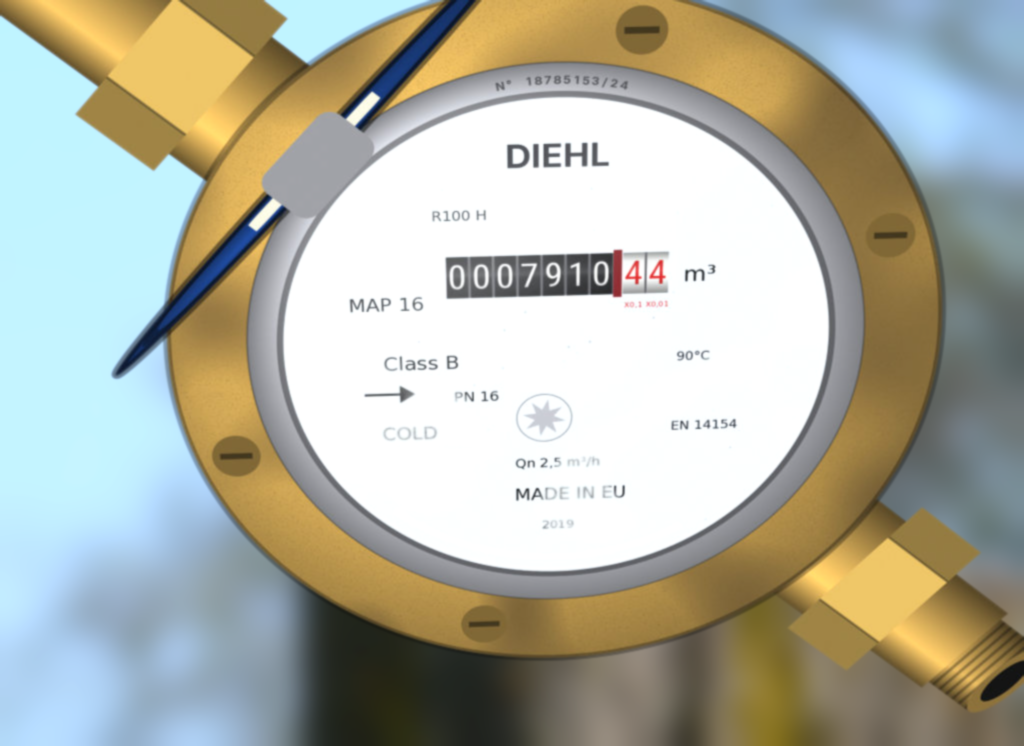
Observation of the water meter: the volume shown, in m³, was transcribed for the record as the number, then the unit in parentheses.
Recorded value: 7910.44 (m³)
